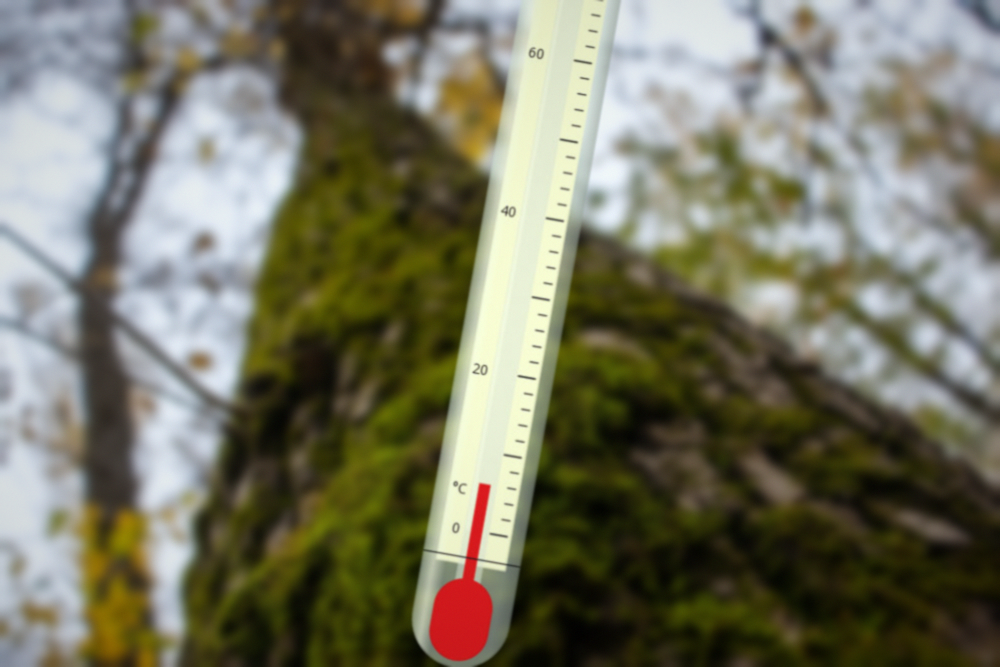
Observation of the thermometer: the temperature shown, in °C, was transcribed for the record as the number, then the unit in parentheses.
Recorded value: 6 (°C)
